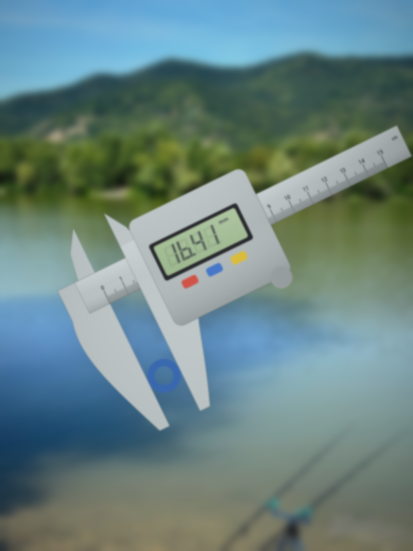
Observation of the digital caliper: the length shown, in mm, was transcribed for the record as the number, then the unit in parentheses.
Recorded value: 16.41 (mm)
